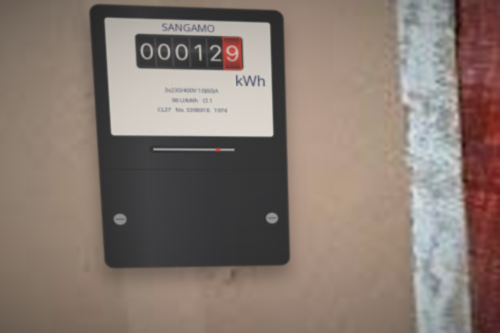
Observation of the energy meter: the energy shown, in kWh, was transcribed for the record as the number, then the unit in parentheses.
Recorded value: 12.9 (kWh)
